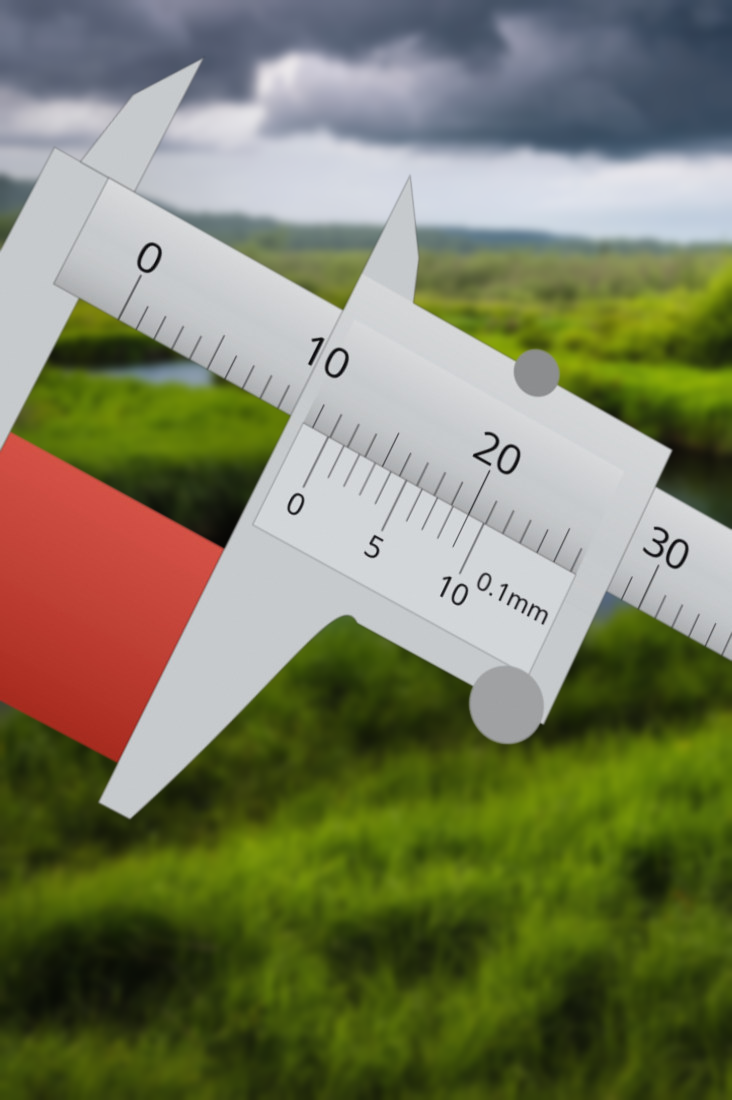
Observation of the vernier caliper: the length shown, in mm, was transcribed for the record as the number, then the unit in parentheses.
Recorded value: 11.9 (mm)
